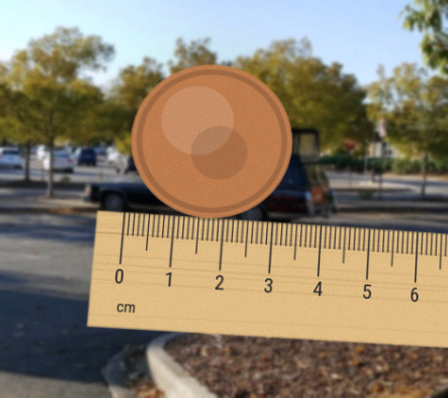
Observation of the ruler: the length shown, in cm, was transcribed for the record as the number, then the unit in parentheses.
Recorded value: 3.3 (cm)
